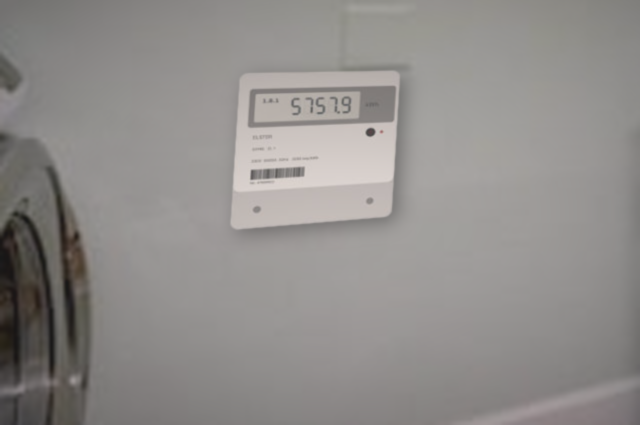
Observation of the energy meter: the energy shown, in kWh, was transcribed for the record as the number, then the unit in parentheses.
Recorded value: 5757.9 (kWh)
